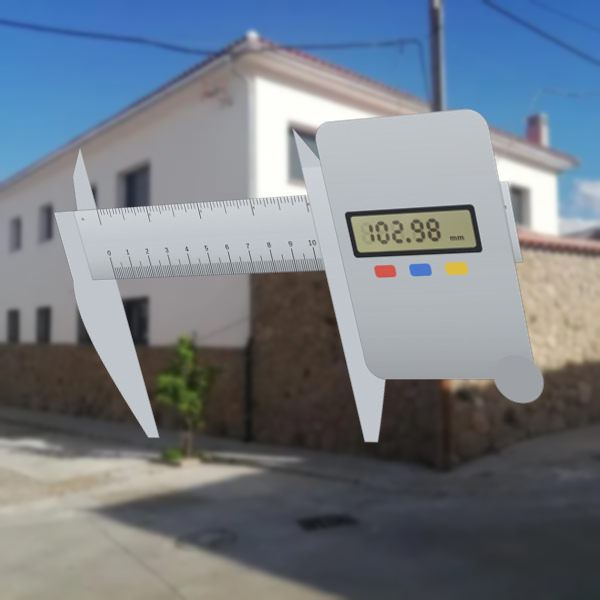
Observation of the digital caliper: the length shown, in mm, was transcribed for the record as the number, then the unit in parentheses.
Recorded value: 102.98 (mm)
